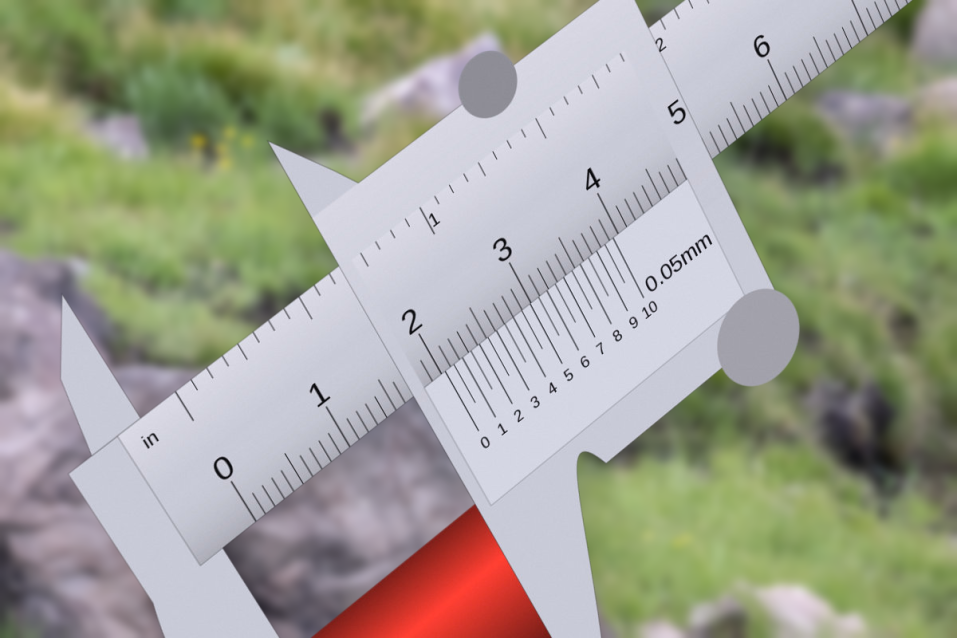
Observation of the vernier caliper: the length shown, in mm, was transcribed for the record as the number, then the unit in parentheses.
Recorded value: 20.4 (mm)
